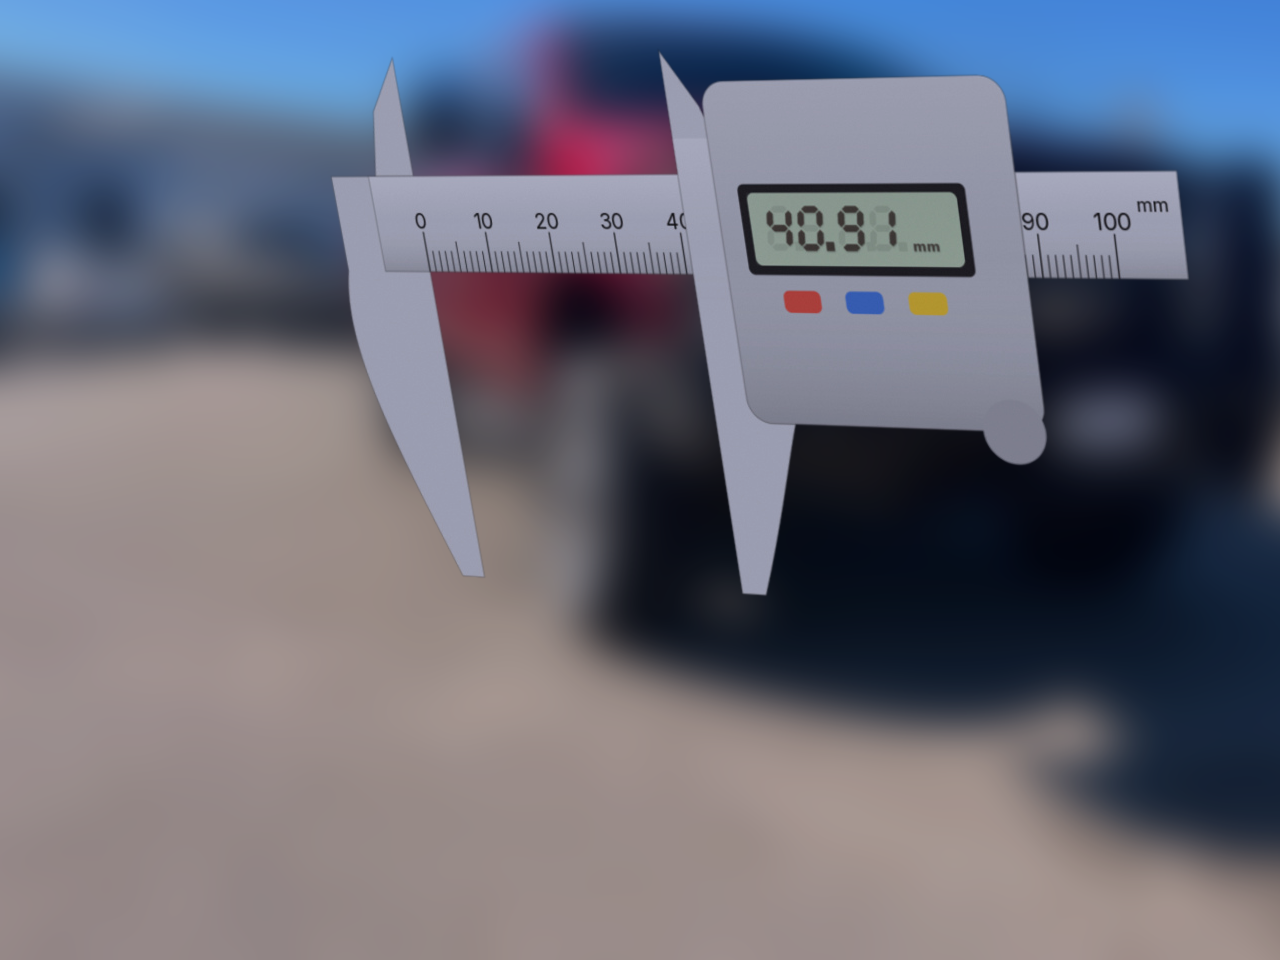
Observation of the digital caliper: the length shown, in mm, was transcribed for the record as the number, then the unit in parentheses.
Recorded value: 40.91 (mm)
